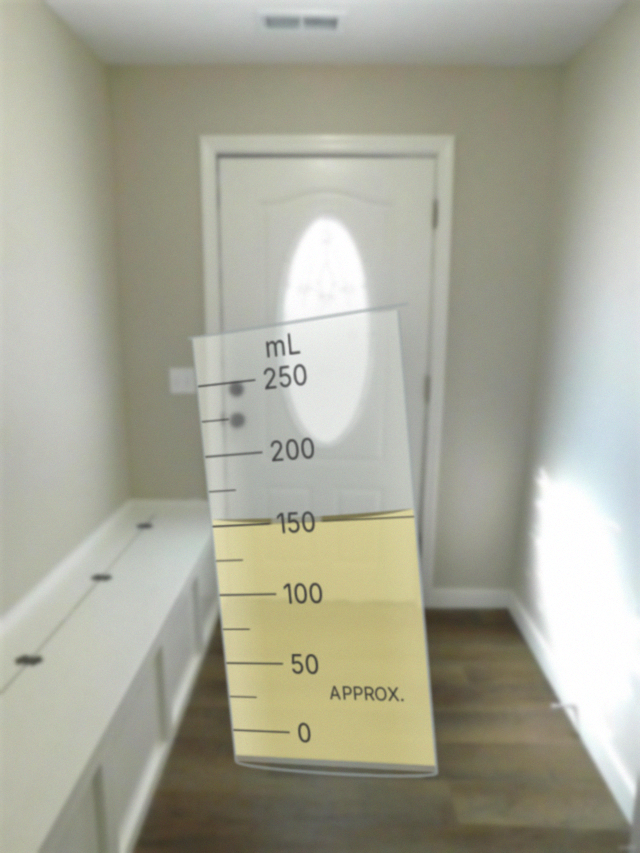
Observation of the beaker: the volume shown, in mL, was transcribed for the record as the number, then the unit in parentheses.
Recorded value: 150 (mL)
